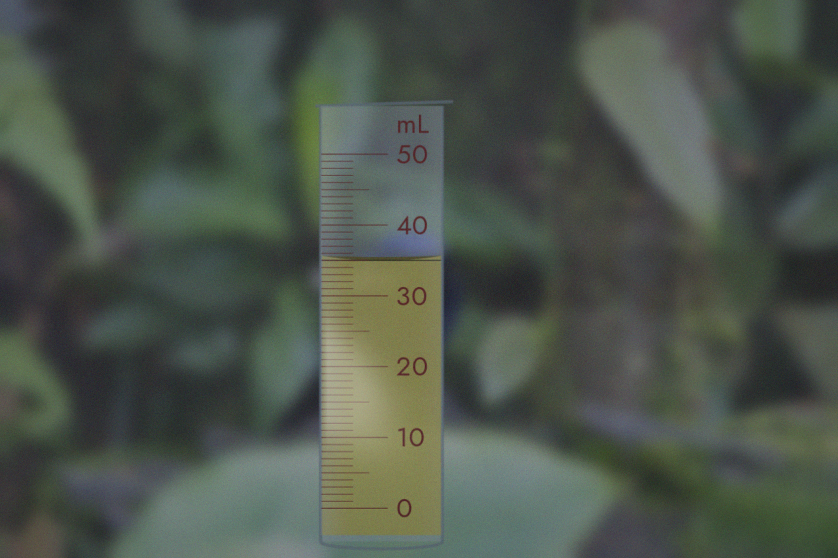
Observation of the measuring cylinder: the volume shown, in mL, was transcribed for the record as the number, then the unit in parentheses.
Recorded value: 35 (mL)
